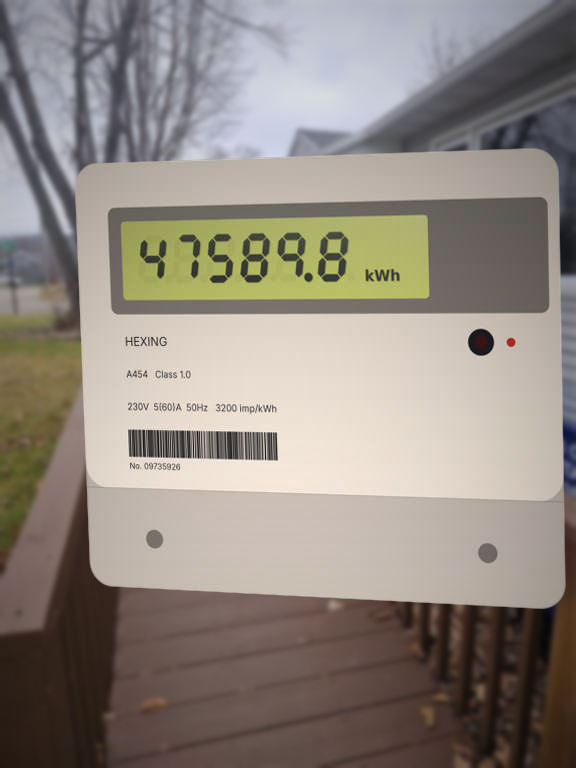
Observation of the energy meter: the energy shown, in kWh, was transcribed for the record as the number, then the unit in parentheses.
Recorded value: 47589.8 (kWh)
